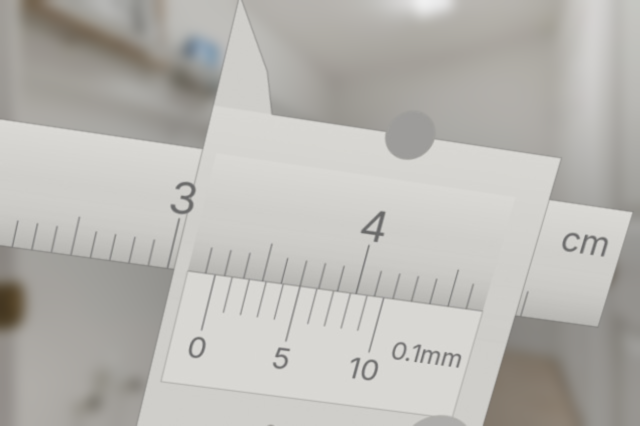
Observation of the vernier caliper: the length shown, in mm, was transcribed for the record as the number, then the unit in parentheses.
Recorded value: 32.5 (mm)
